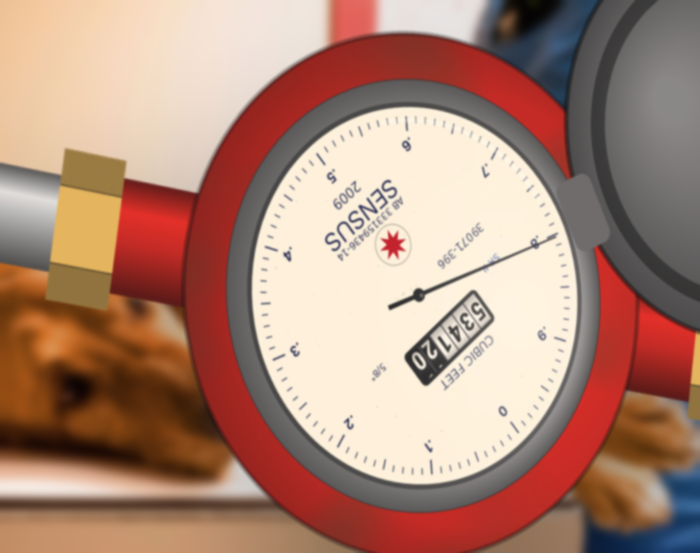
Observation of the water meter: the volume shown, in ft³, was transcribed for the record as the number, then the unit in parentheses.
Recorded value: 534119.80 (ft³)
